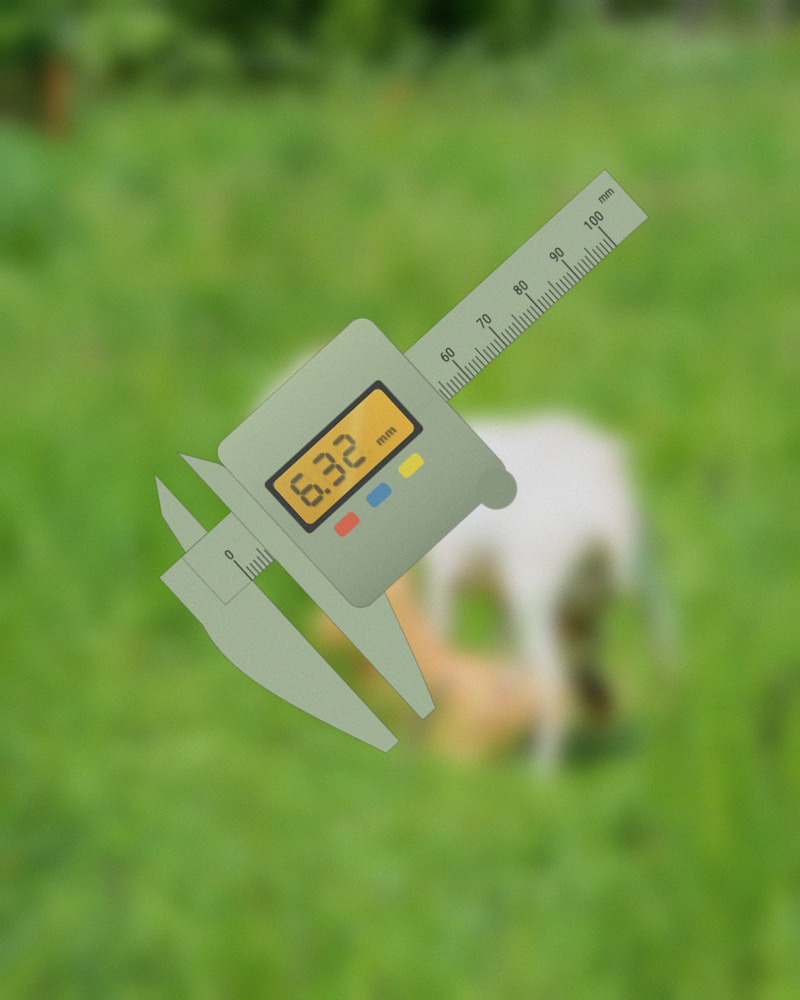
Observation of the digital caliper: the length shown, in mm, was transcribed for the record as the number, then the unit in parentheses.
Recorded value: 6.32 (mm)
